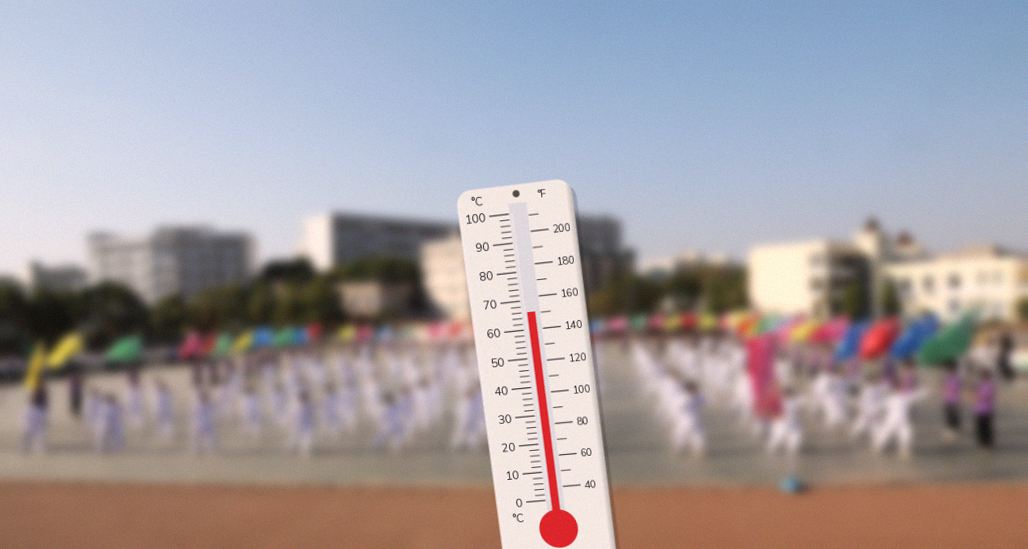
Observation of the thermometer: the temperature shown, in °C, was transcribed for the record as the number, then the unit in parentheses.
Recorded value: 66 (°C)
